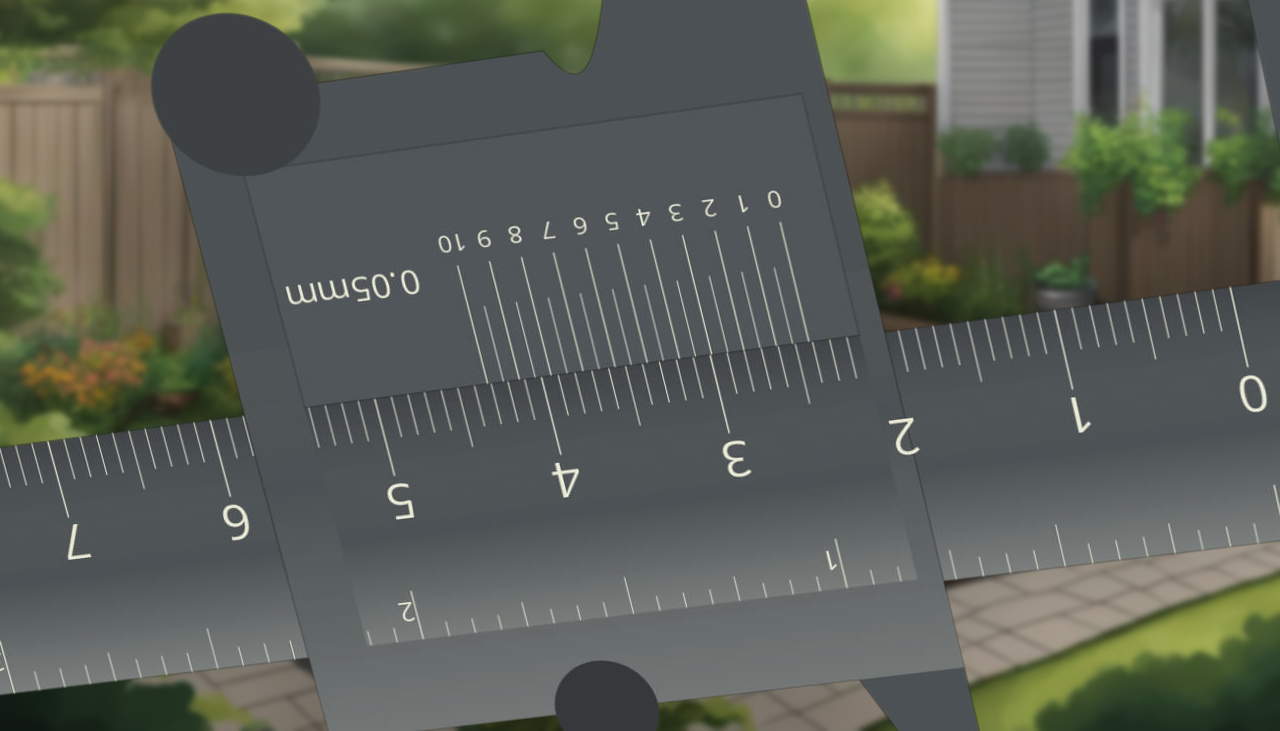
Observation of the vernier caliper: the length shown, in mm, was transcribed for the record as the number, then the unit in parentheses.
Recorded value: 24.2 (mm)
